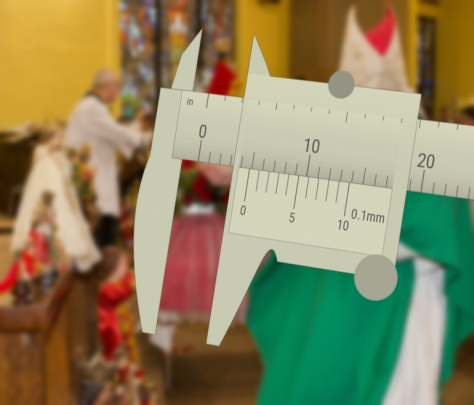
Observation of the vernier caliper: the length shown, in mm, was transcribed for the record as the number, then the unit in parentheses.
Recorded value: 4.8 (mm)
